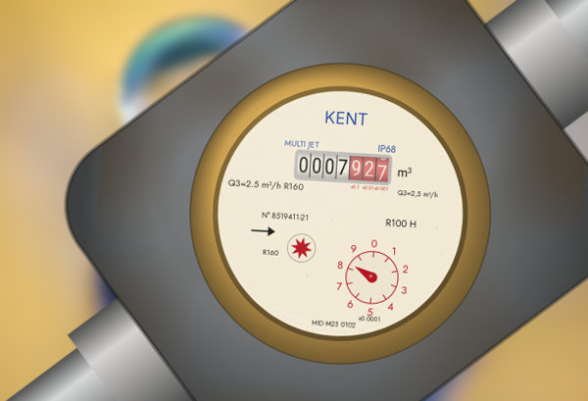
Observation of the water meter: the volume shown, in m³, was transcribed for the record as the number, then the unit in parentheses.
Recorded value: 7.9268 (m³)
